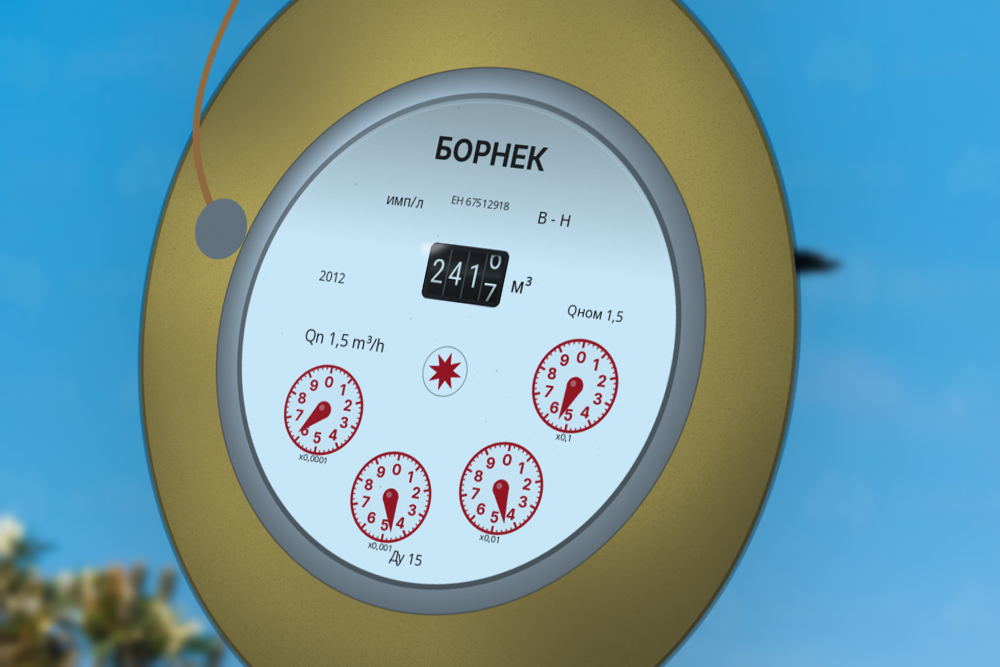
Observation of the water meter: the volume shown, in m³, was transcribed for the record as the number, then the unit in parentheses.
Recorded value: 2416.5446 (m³)
